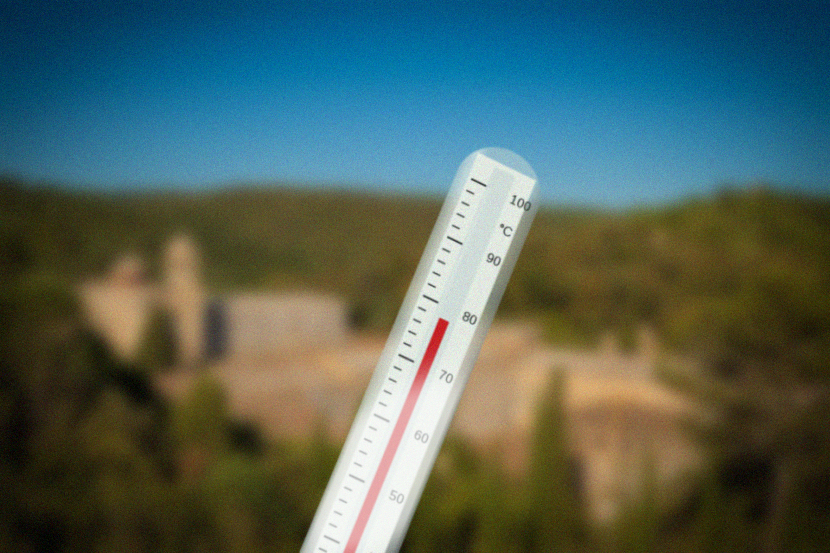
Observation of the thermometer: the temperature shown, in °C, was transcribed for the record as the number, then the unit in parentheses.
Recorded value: 78 (°C)
